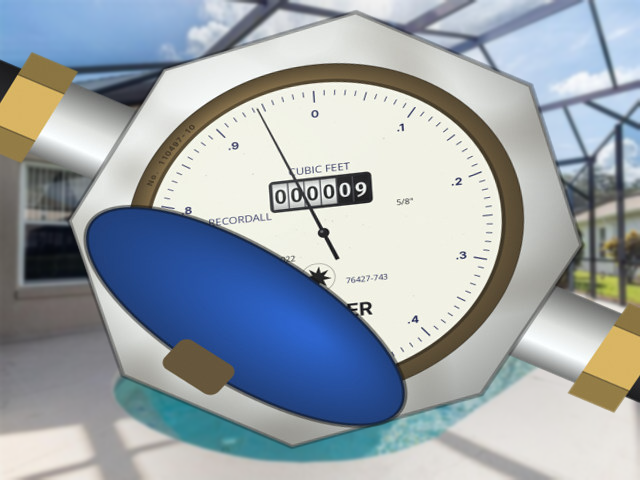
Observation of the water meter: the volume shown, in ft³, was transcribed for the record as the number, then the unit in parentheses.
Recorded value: 8.94 (ft³)
